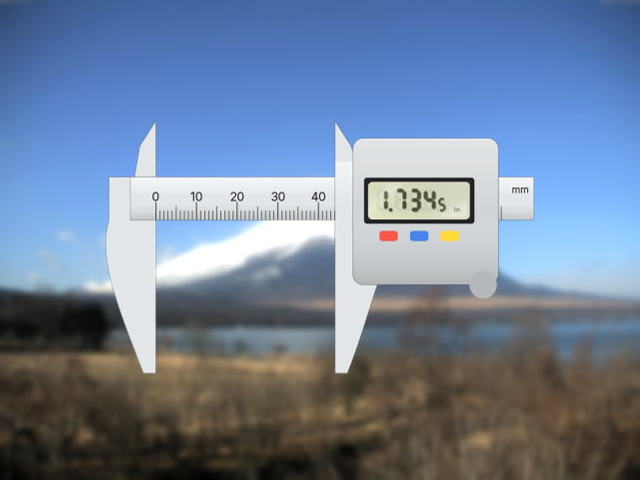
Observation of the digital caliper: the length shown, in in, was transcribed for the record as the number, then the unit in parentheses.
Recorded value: 1.7345 (in)
